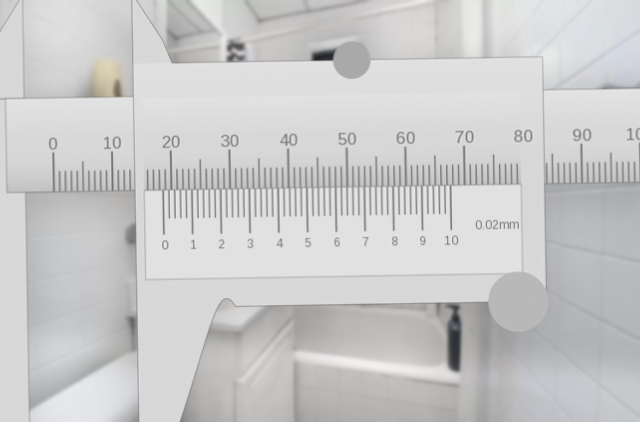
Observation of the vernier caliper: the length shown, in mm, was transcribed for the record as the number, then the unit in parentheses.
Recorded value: 18.6 (mm)
